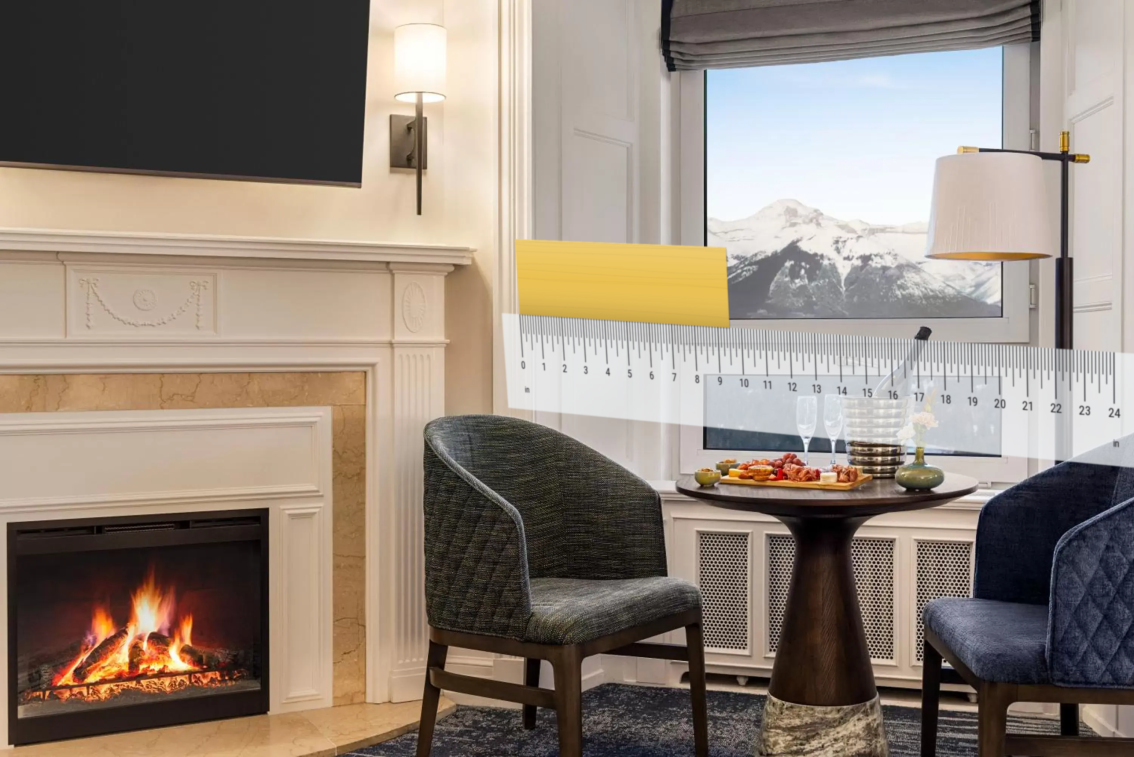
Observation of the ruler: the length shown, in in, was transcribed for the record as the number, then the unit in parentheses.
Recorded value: 9.5 (in)
